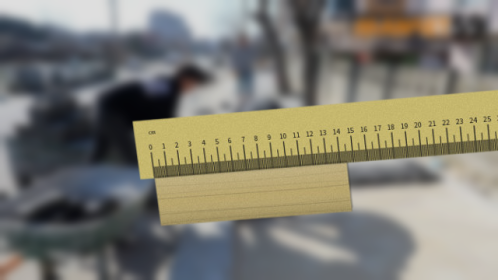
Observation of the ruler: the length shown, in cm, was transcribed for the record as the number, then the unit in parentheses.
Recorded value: 14.5 (cm)
